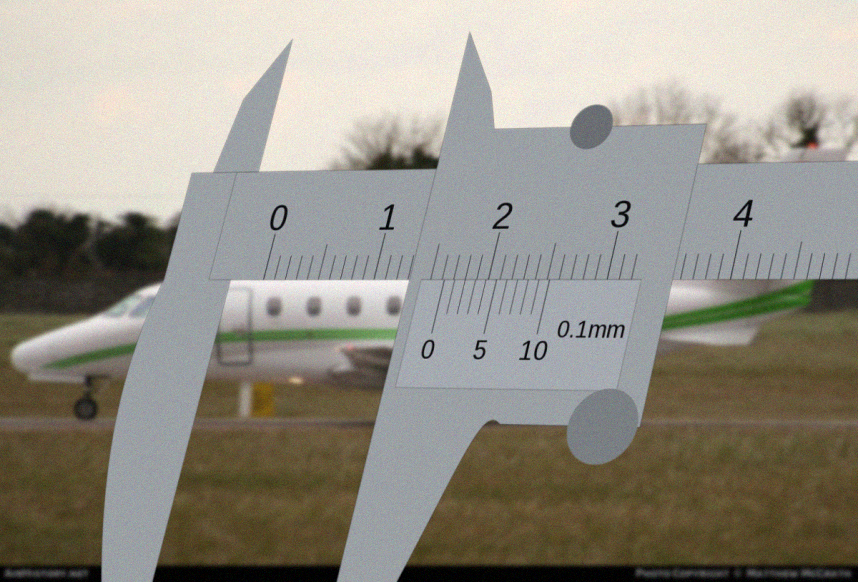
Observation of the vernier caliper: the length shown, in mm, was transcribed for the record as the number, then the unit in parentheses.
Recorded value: 16.2 (mm)
